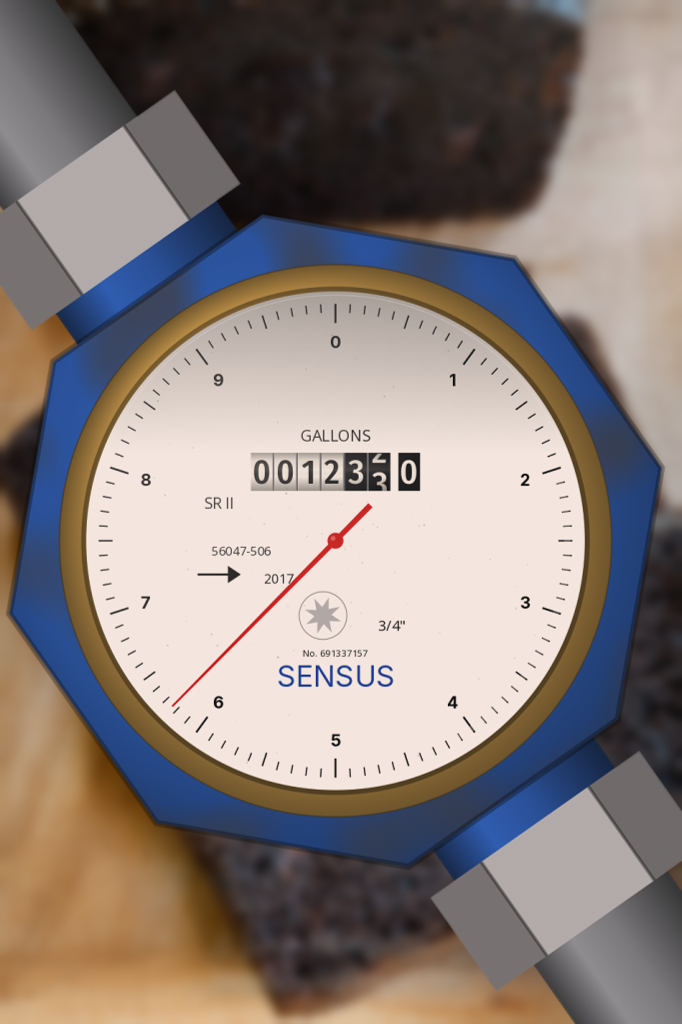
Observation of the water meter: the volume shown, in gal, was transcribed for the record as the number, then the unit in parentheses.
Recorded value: 12326.2 (gal)
